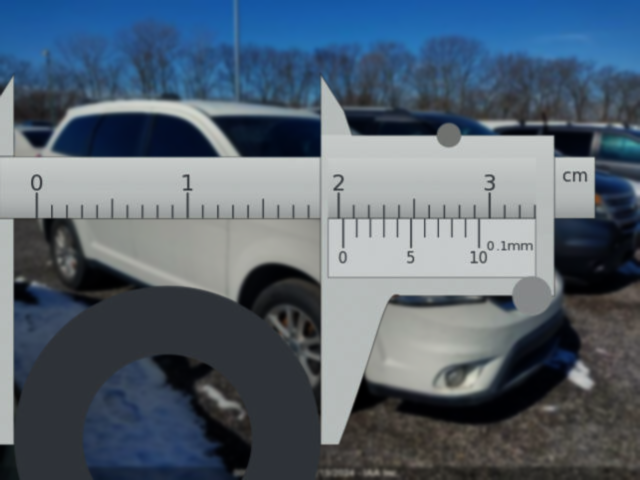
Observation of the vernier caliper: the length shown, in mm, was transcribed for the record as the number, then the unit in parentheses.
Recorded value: 20.3 (mm)
